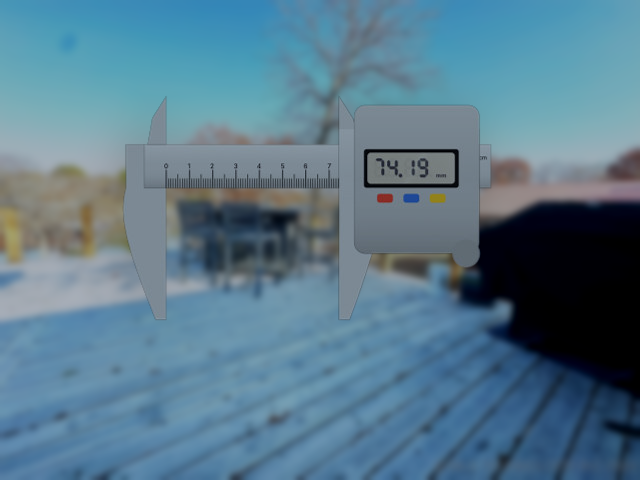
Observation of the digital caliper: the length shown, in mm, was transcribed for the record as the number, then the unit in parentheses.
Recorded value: 74.19 (mm)
